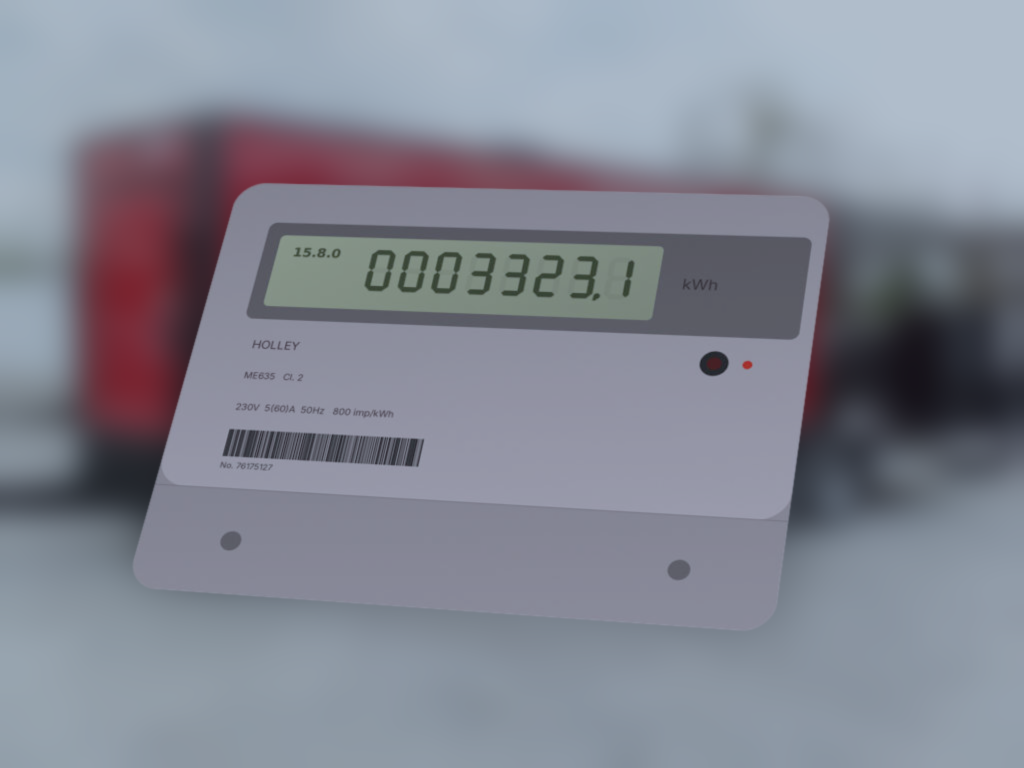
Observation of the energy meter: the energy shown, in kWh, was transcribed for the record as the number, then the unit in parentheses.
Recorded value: 3323.1 (kWh)
